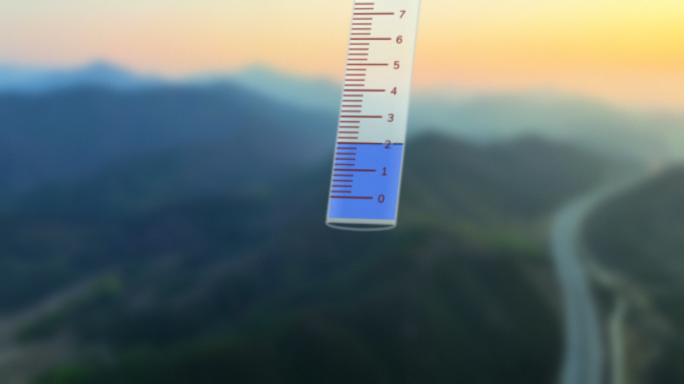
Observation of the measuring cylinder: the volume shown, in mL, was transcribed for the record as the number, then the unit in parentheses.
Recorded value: 2 (mL)
